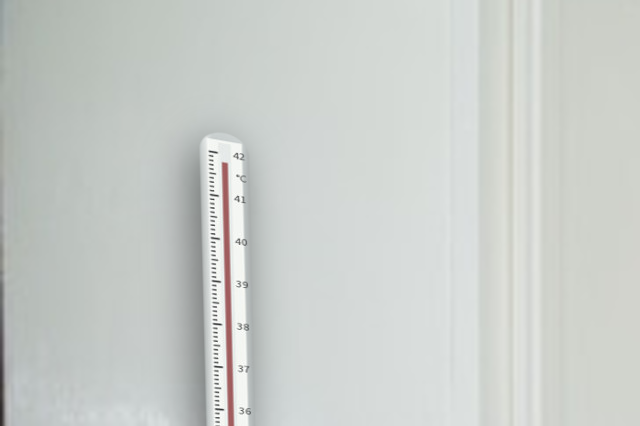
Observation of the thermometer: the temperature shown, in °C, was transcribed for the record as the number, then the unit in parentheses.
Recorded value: 41.8 (°C)
